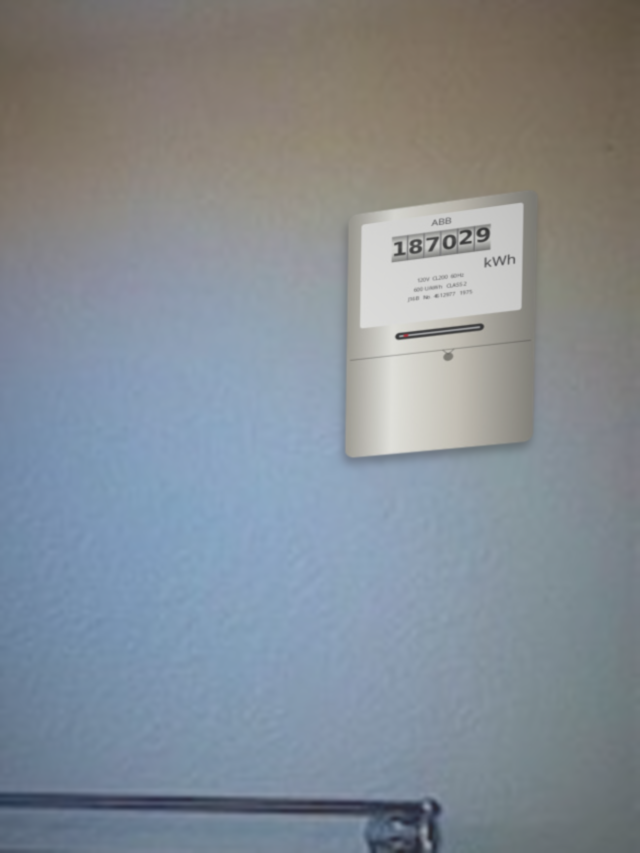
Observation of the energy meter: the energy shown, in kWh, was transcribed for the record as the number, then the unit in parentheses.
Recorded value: 187029 (kWh)
